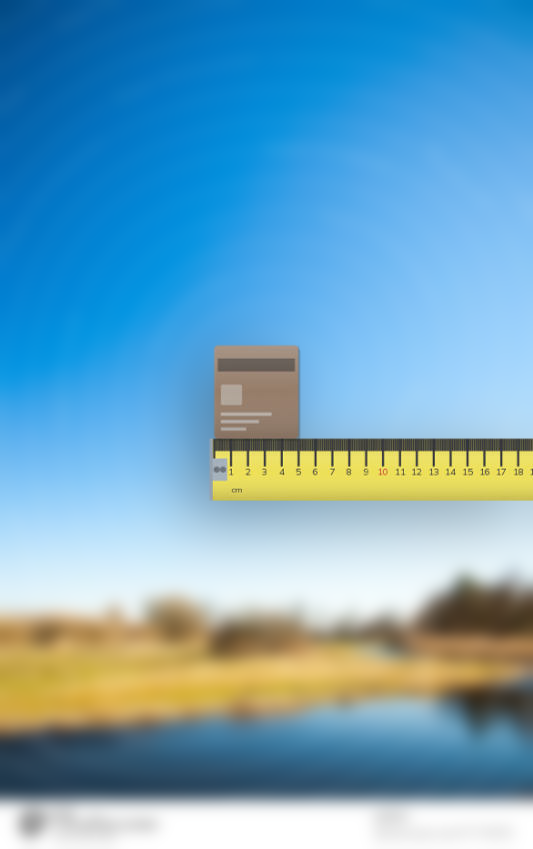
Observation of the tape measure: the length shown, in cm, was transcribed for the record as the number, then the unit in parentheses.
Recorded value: 5 (cm)
